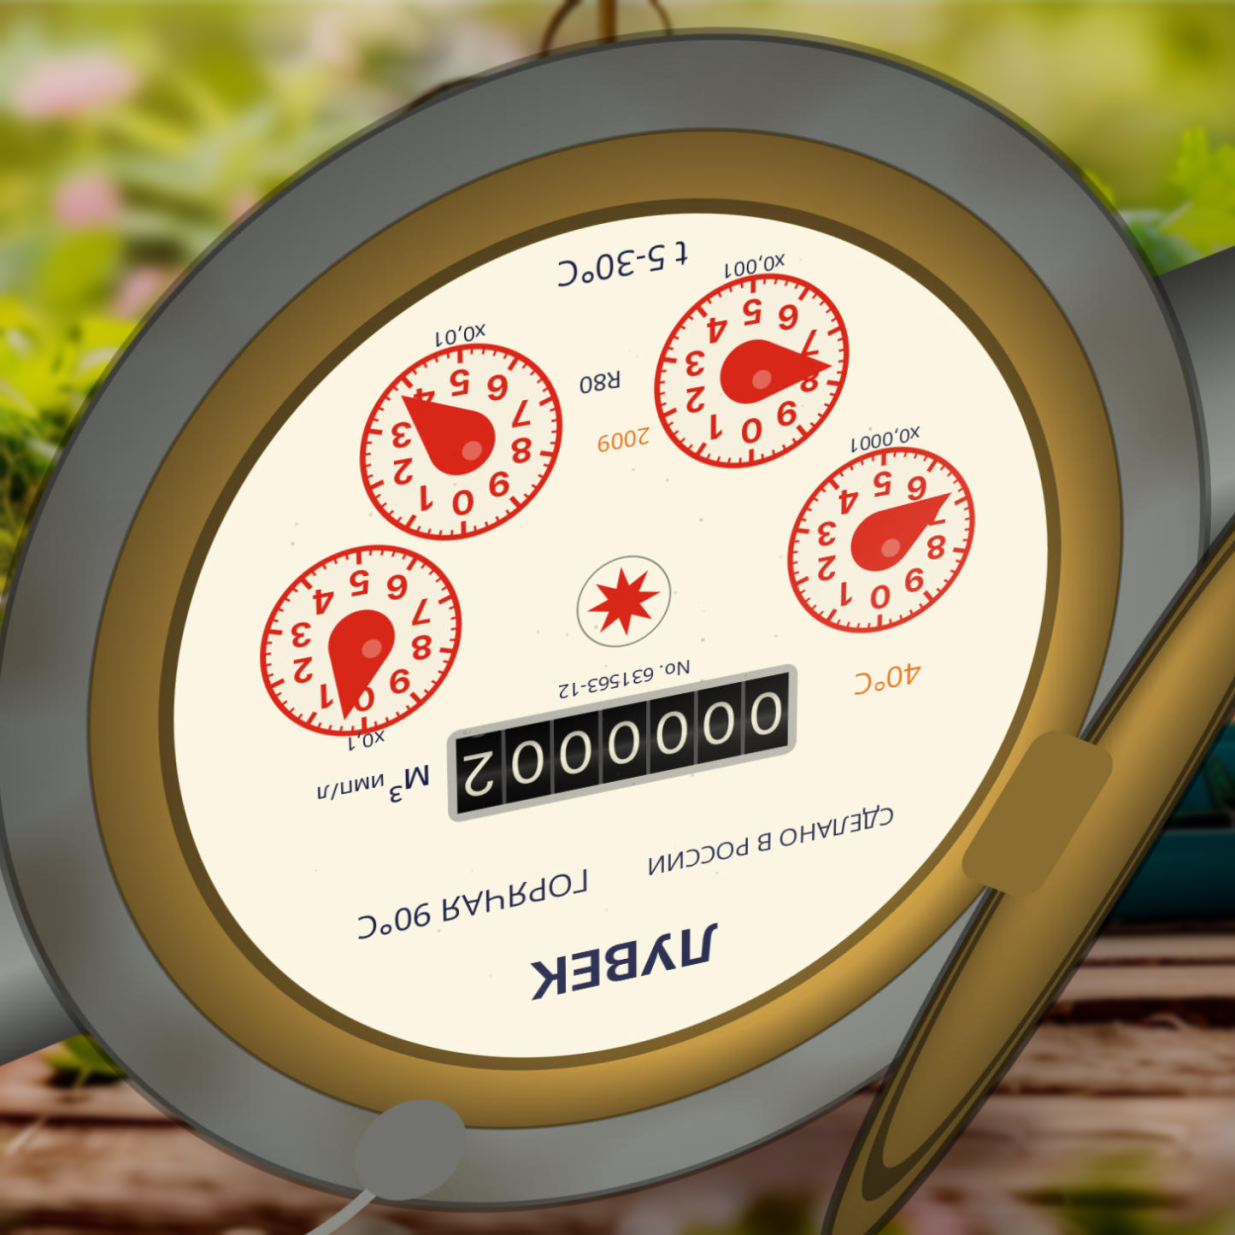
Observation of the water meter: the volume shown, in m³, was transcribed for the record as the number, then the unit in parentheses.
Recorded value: 2.0376 (m³)
